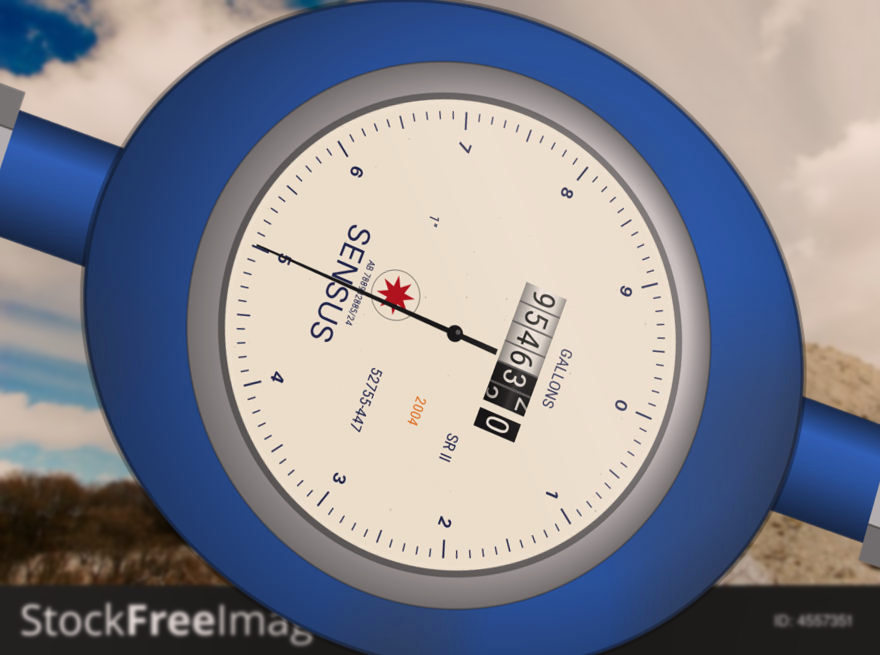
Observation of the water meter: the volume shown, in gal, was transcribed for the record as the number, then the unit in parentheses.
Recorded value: 9546325.0 (gal)
